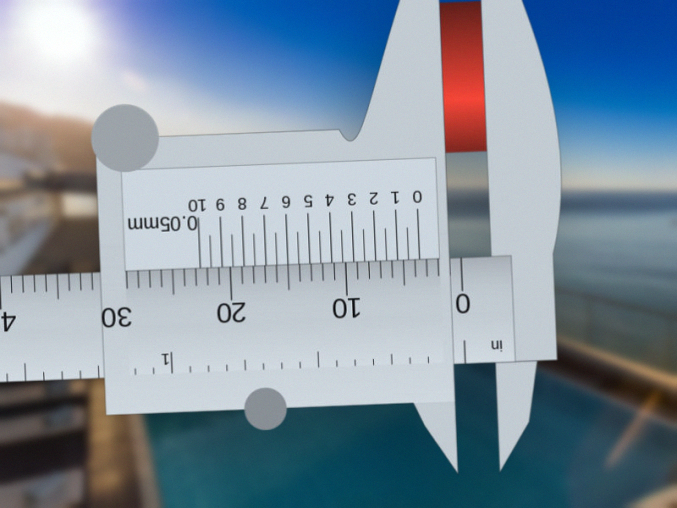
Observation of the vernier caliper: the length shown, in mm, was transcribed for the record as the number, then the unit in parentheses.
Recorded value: 3.6 (mm)
